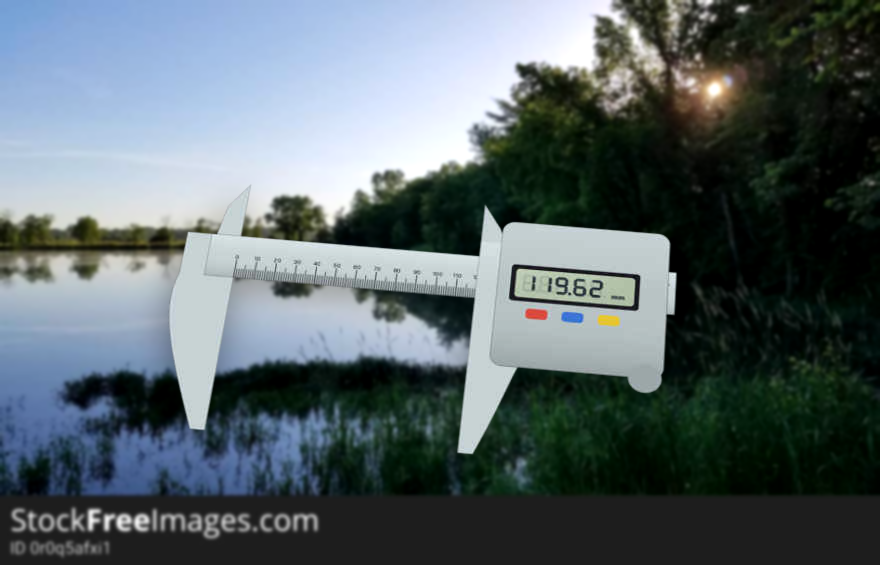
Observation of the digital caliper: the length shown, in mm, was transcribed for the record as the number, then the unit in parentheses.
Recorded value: 119.62 (mm)
